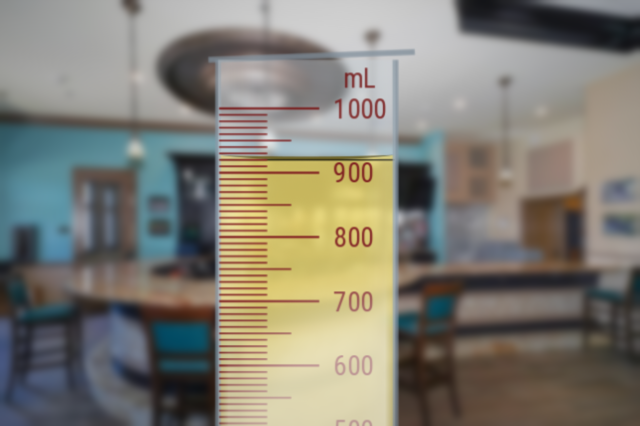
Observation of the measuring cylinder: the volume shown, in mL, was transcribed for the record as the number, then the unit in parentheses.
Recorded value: 920 (mL)
